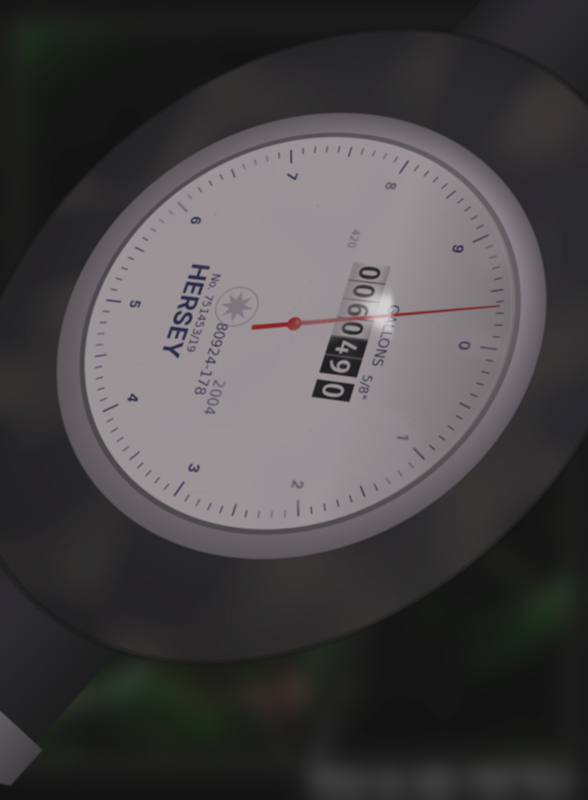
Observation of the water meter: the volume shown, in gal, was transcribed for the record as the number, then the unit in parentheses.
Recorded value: 60489.6 (gal)
